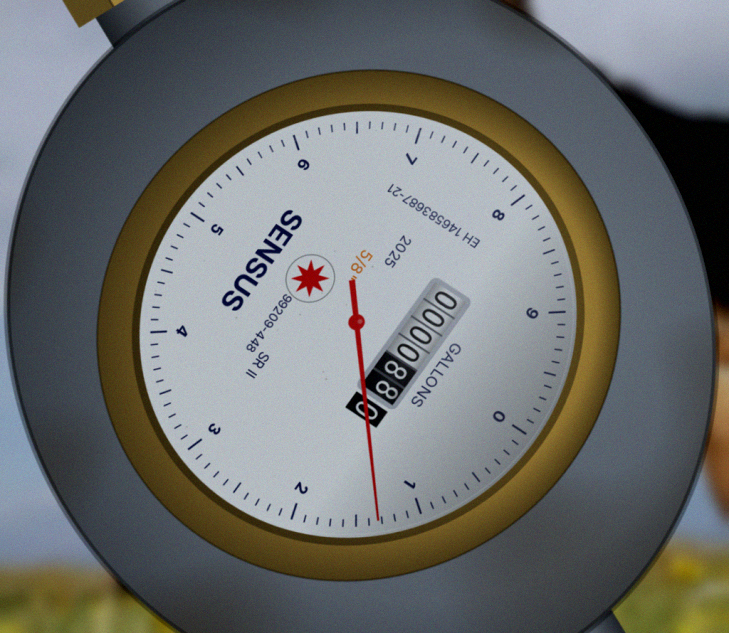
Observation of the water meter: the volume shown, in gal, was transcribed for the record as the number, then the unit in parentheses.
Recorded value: 881.3 (gal)
